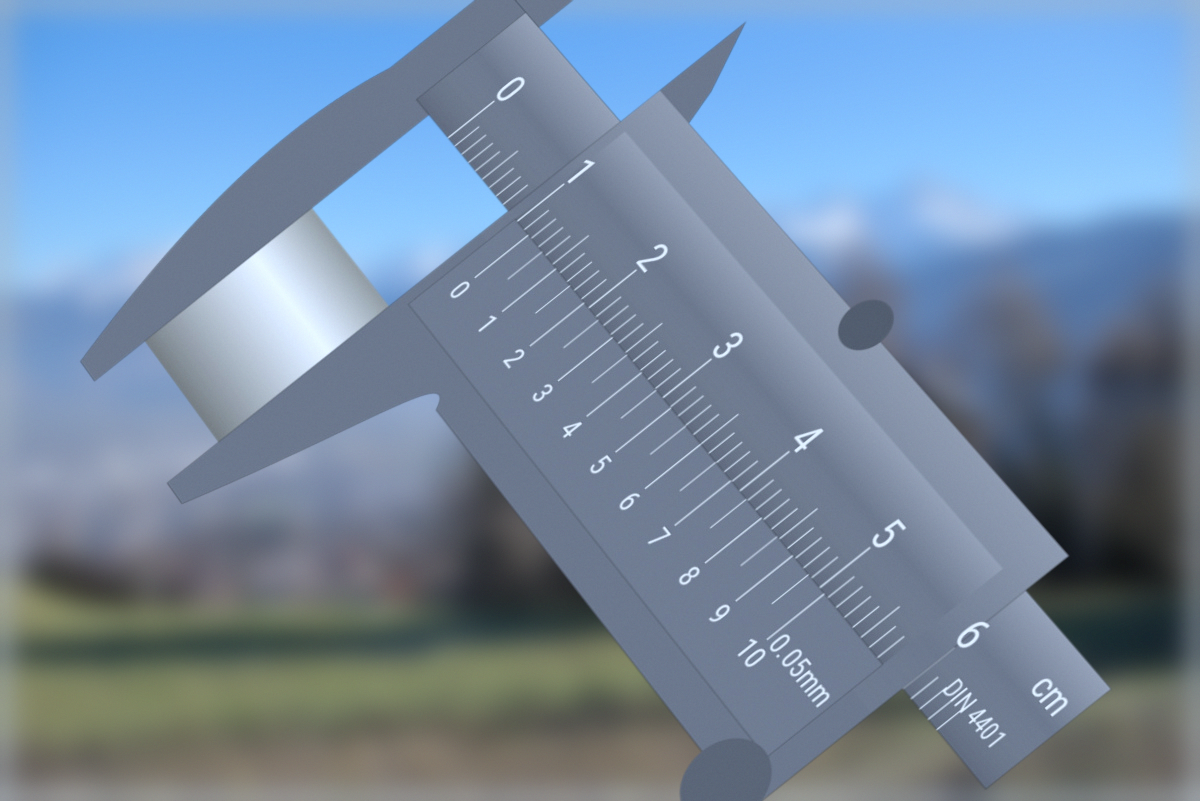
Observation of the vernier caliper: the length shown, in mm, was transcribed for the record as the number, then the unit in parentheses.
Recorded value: 11.6 (mm)
